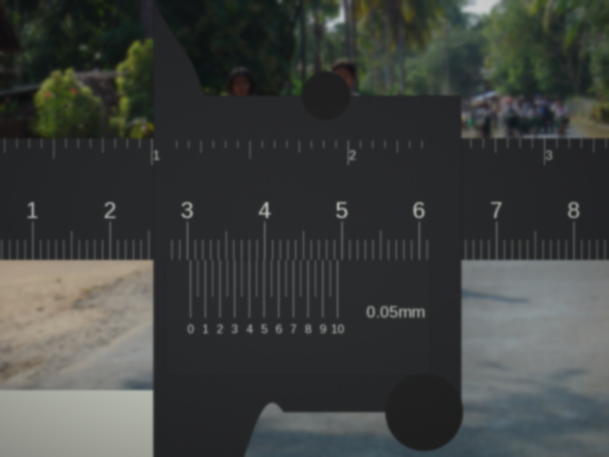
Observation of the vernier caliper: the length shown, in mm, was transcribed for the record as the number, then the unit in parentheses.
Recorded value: 30.4 (mm)
